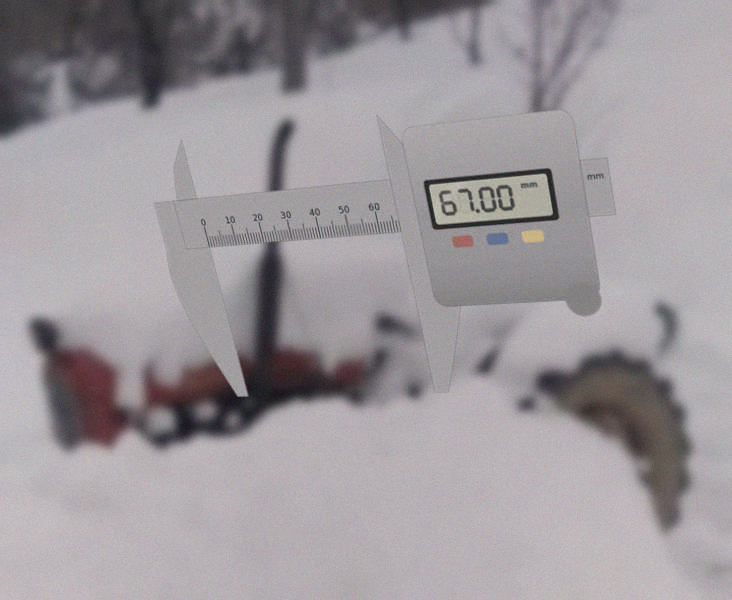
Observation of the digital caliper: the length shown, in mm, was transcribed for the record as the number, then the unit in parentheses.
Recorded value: 67.00 (mm)
